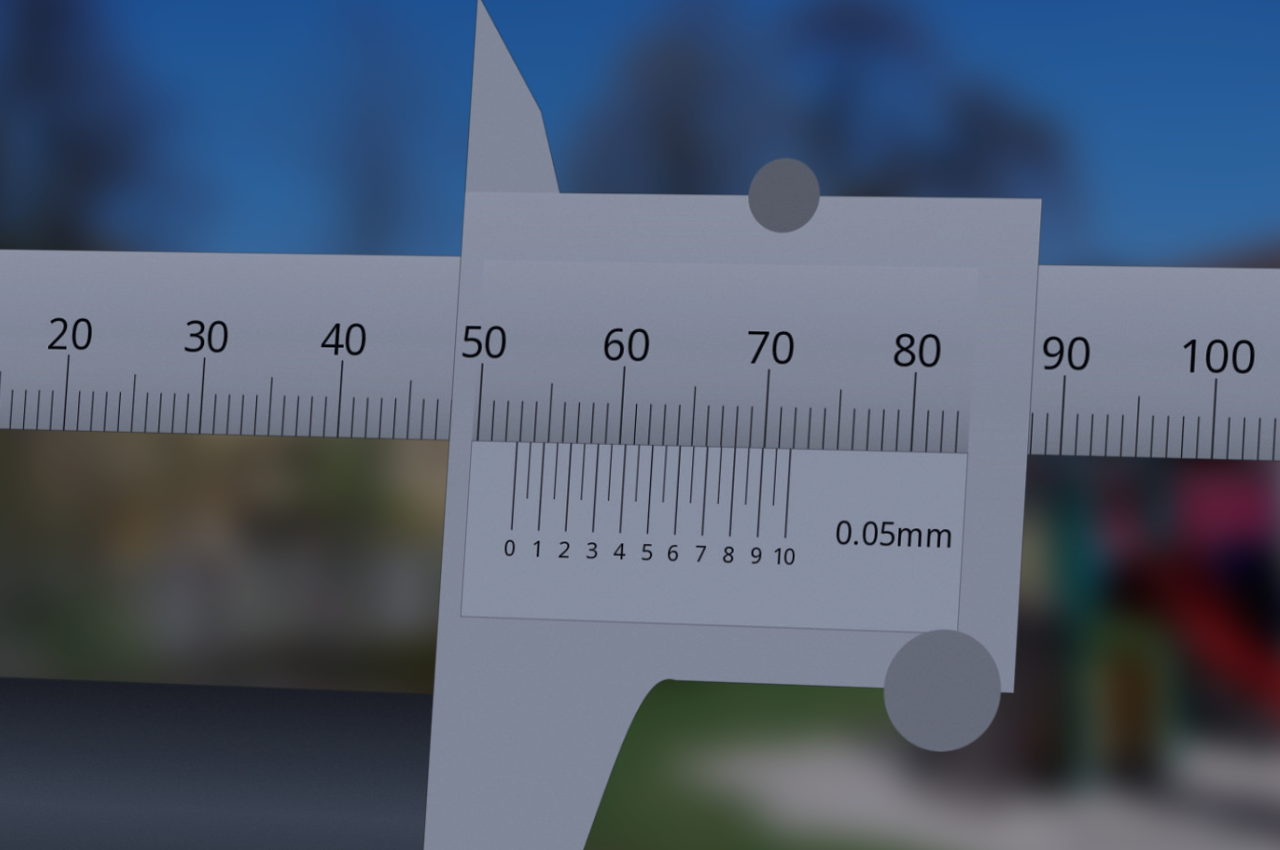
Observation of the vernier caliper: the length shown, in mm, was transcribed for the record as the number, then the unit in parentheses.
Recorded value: 52.8 (mm)
